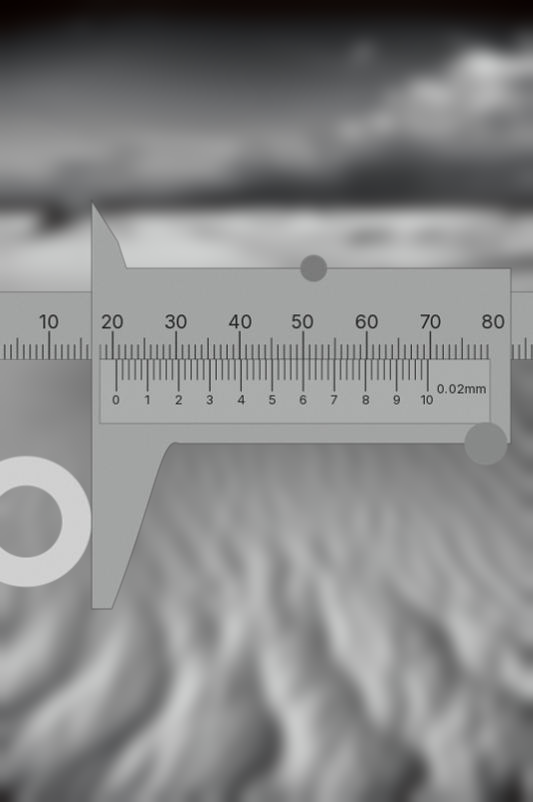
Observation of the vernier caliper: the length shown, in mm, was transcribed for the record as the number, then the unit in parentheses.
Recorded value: 20.6 (mm)
